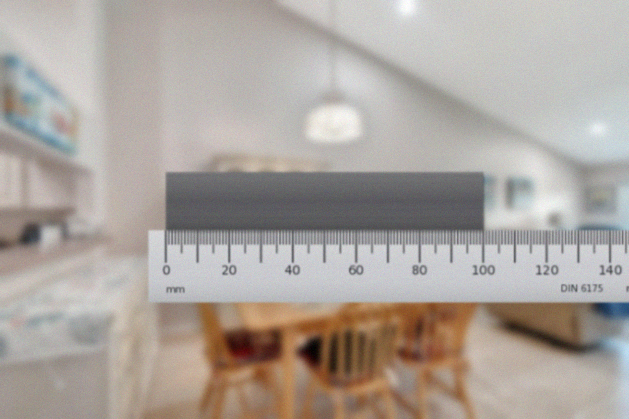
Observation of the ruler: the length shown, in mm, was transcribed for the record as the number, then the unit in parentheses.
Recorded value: 100 (mm)
